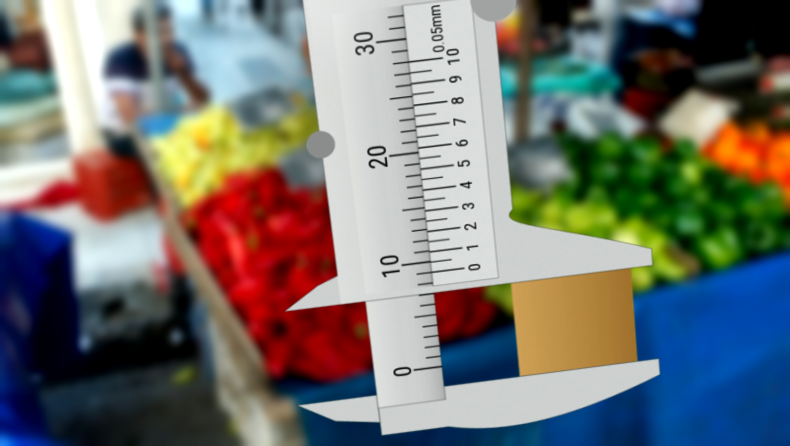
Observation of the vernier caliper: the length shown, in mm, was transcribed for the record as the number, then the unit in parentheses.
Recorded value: 9.0 (mm)
